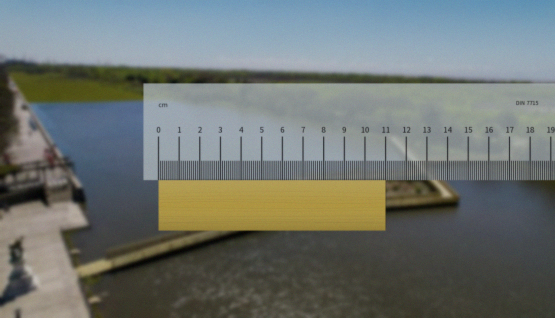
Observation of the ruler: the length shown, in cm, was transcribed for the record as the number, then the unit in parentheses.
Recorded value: 11 (cm)
